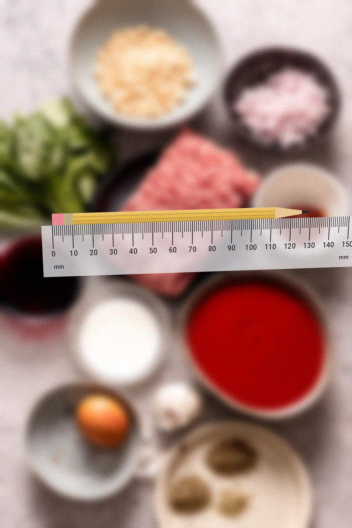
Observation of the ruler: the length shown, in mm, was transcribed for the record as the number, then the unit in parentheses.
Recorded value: 130 (mm)
